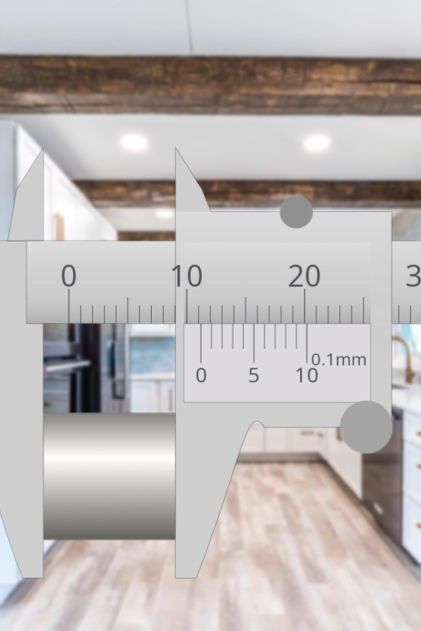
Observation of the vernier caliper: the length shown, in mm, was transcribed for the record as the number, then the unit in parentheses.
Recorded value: 11.2 (mm)
